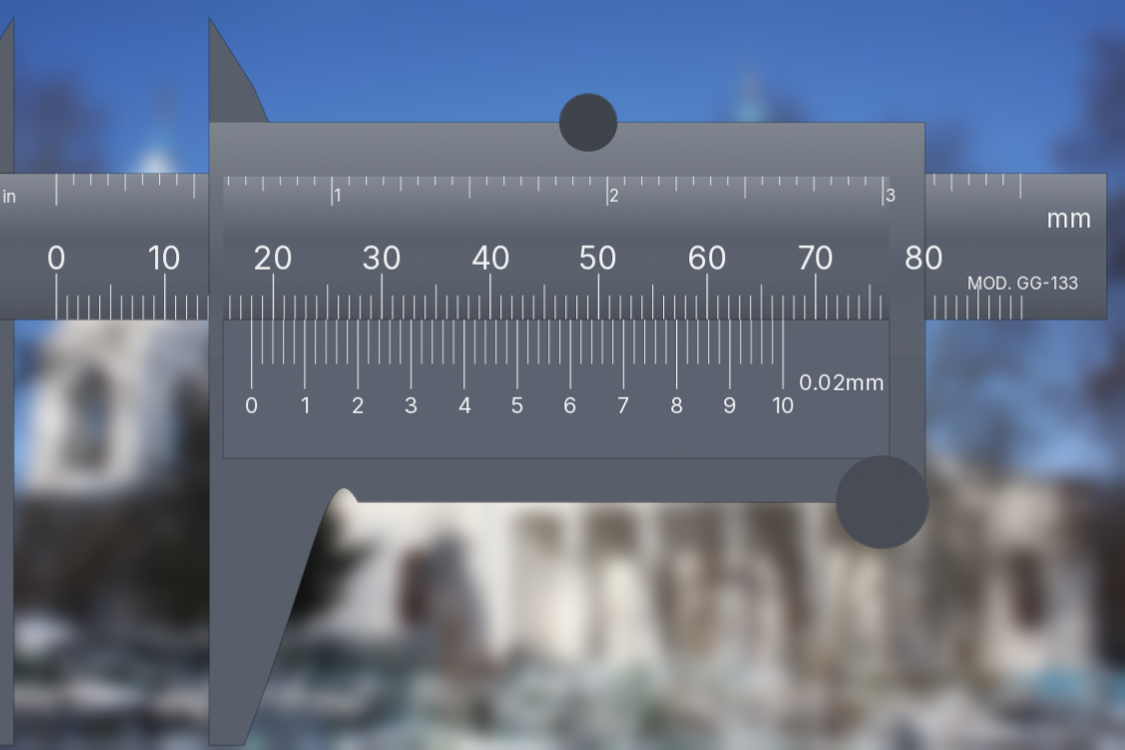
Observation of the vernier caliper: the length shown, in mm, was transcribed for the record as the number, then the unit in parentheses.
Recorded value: 18.0 (mm)
